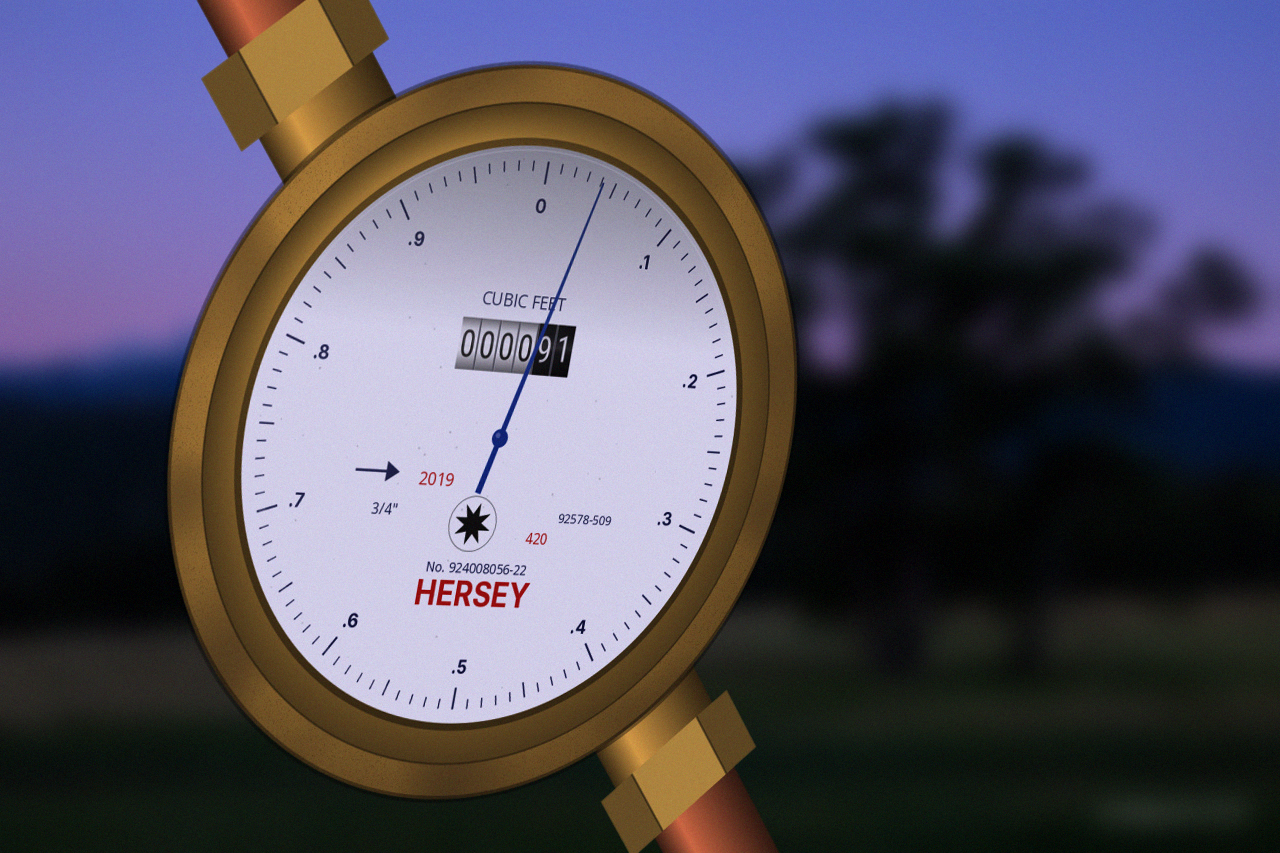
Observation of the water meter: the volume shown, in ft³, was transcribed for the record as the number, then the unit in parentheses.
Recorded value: 91.04 (ft³)
